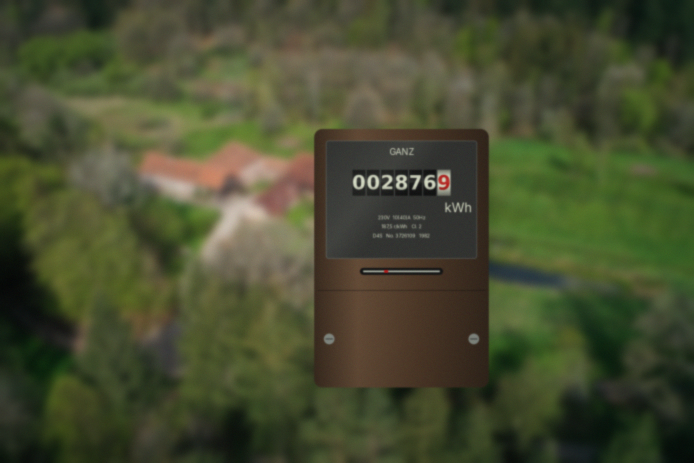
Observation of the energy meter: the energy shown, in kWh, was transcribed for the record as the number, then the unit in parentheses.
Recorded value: 2876.9 (kWh)
